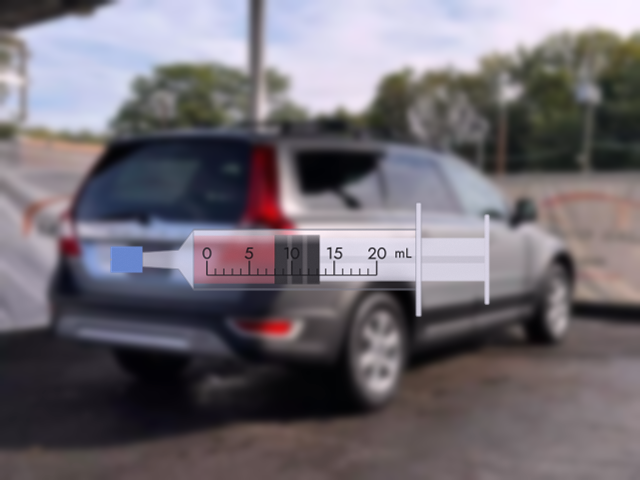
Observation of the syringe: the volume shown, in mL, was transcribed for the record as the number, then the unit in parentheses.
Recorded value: 8 (mL)
